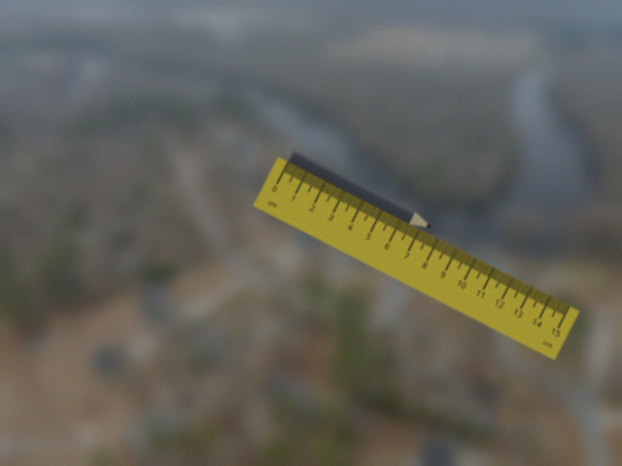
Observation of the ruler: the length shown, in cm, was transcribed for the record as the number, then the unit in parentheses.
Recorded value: 7.5 (cm)
